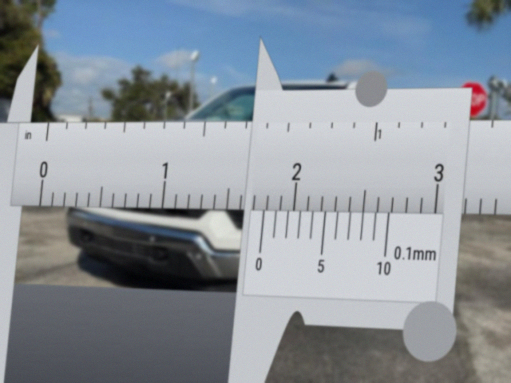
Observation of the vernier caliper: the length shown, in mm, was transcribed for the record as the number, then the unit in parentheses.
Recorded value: 17.8 (mm)
